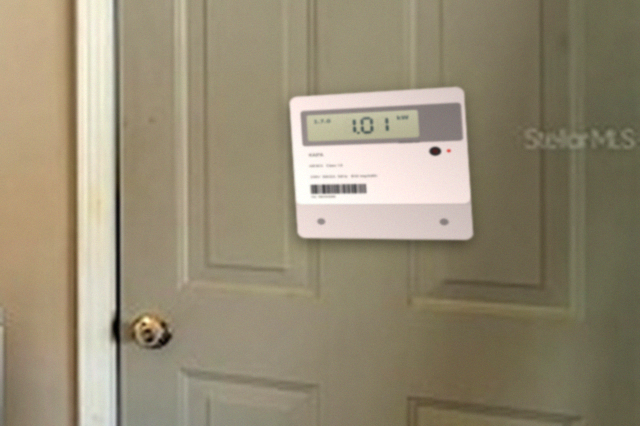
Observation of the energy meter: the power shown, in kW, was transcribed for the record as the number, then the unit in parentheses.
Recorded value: 1.01 (kW)
